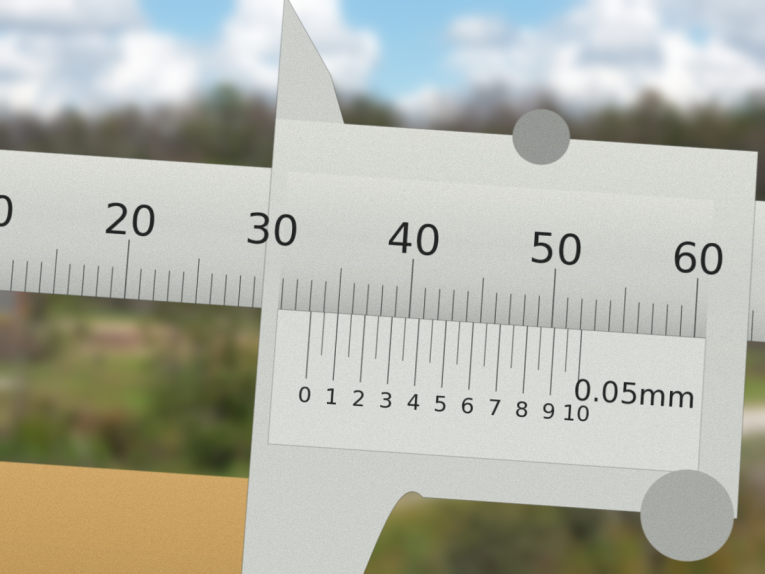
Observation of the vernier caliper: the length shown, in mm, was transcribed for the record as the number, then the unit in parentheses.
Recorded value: 33.1 (mm)
